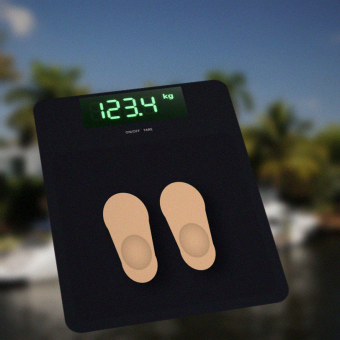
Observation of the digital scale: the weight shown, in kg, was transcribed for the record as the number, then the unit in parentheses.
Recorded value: 123.4 (kg)
